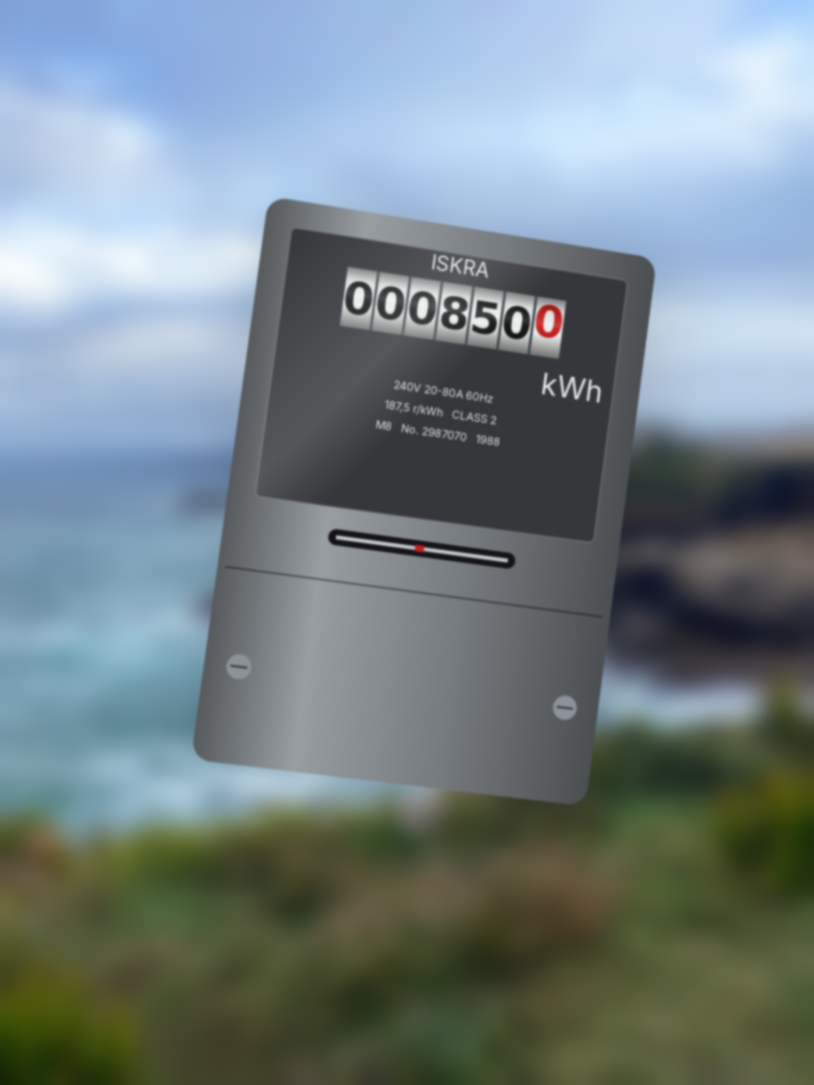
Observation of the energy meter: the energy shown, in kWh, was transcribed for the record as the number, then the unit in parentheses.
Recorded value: 850.0 (kWh)
